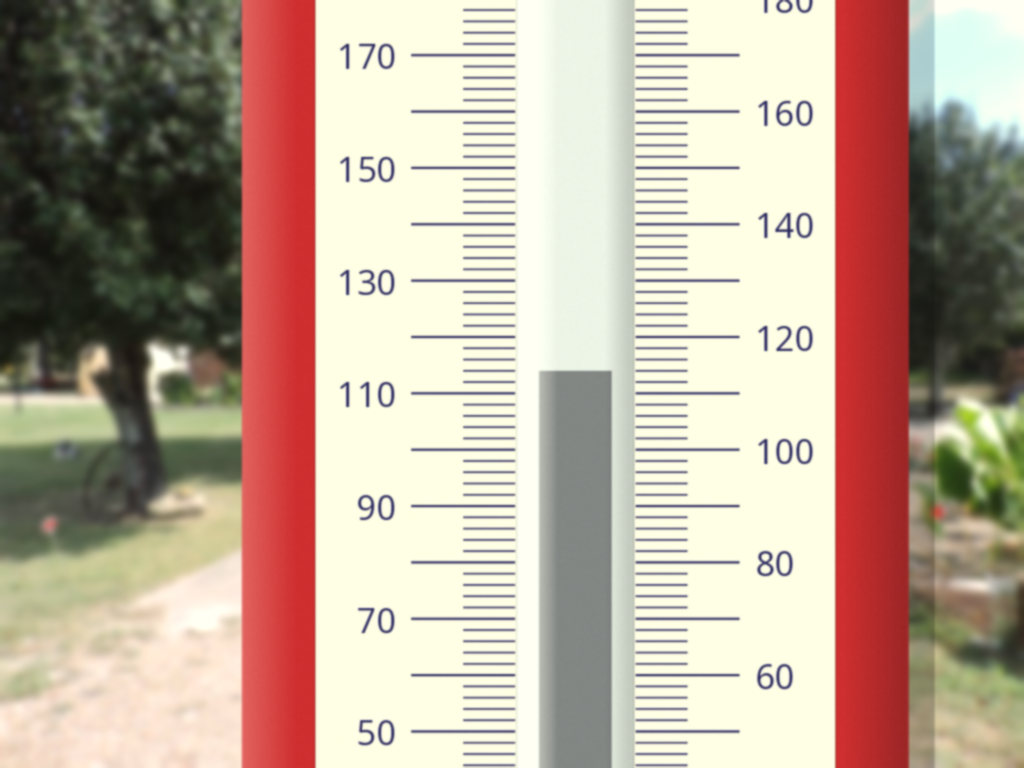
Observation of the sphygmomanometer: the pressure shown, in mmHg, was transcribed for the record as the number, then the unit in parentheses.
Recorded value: 114 (mmHg)
